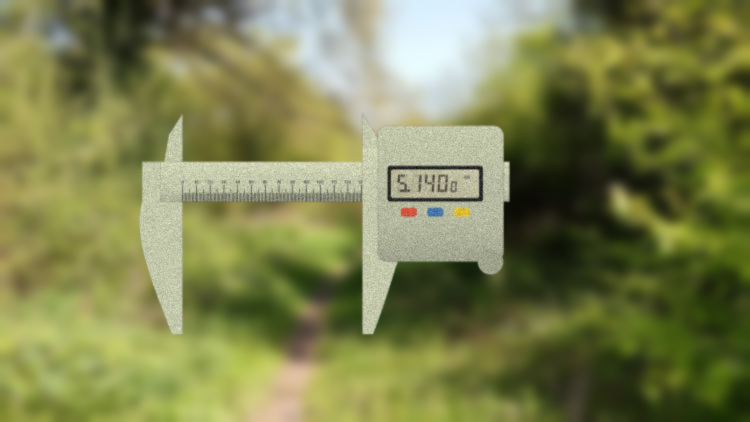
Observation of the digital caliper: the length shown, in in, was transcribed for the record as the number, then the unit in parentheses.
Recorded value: 5.1400 (in)
